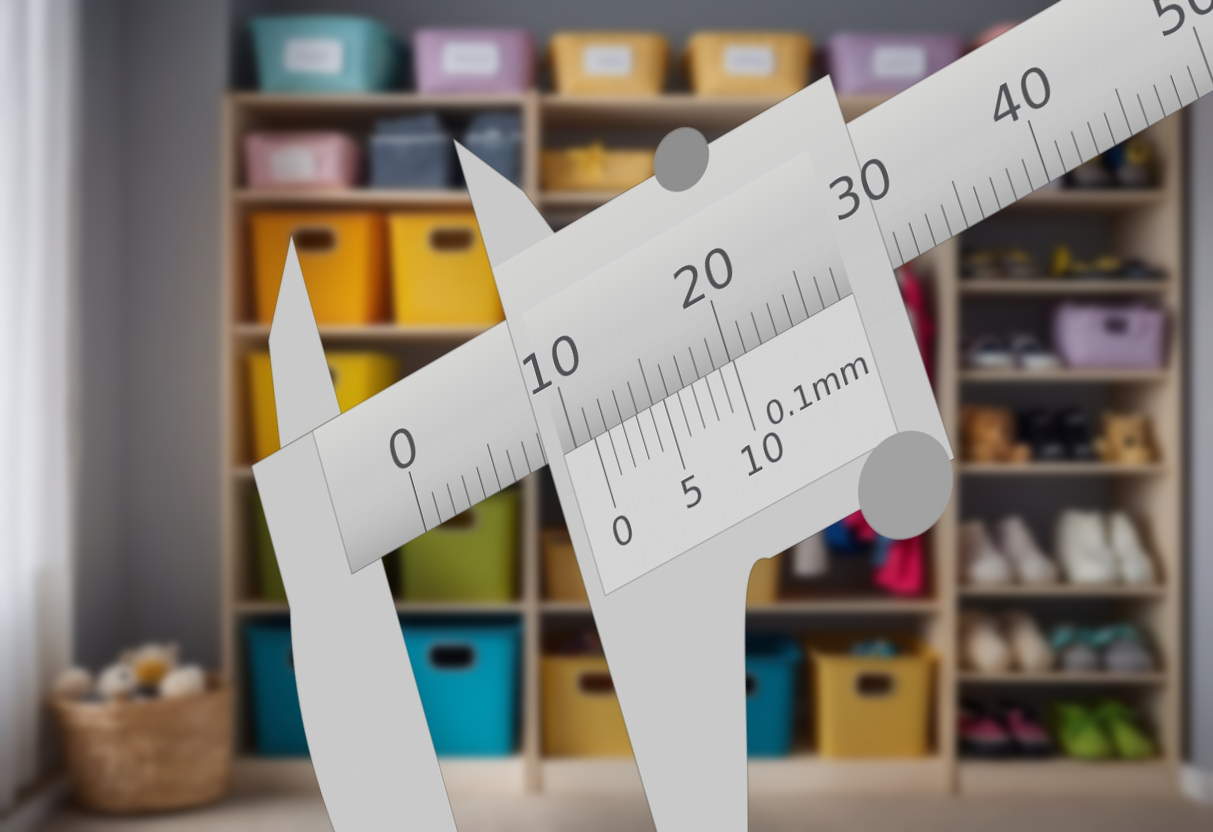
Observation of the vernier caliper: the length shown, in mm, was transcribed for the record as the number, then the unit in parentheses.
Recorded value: 11.2 (mm)
